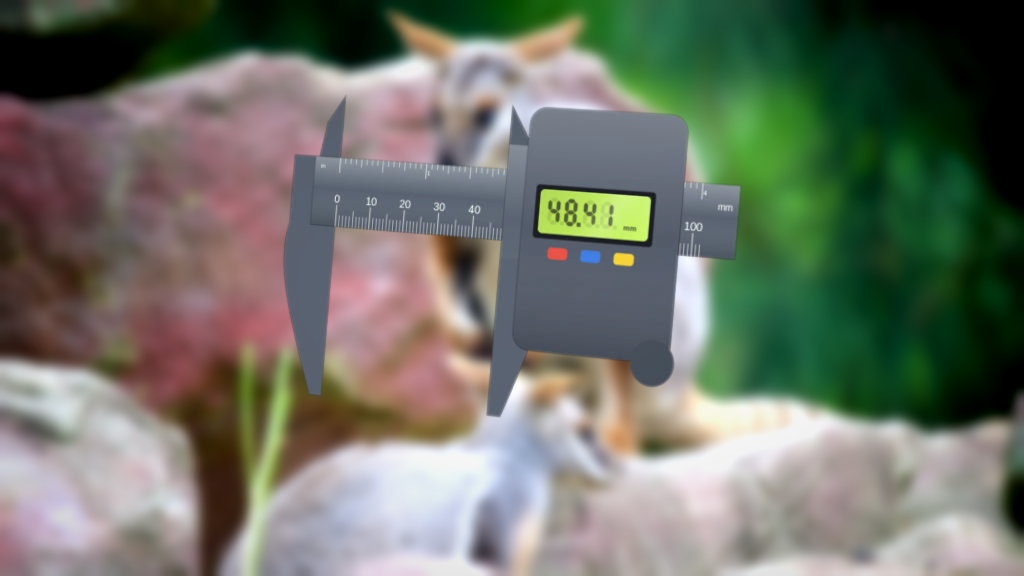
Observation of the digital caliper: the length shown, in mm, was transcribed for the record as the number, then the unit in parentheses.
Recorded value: 48.41 (mm)
